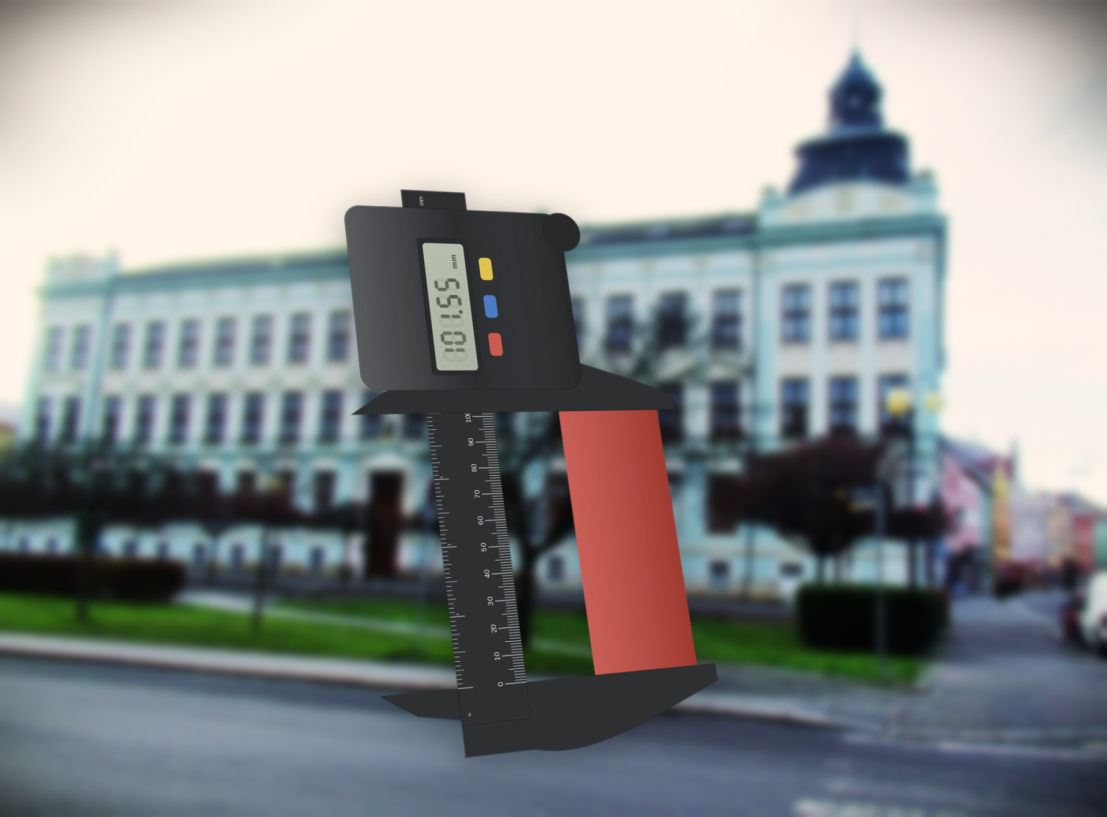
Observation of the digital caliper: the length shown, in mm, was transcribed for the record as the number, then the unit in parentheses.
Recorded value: 101.55 (mm)
